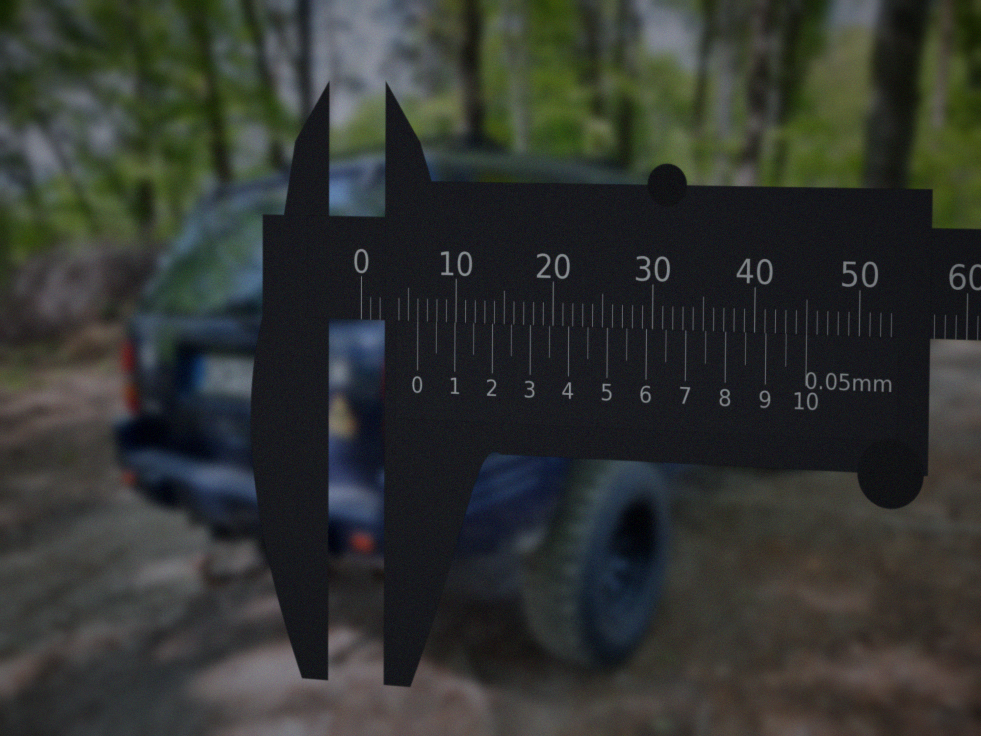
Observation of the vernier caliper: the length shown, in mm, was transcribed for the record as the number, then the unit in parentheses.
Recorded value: 6.0 (mm)
